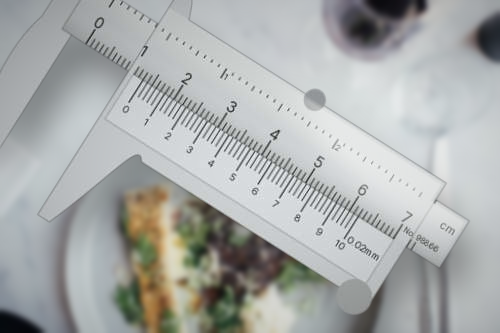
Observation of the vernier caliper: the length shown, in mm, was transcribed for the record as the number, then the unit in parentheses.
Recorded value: 13.0 (mm)
